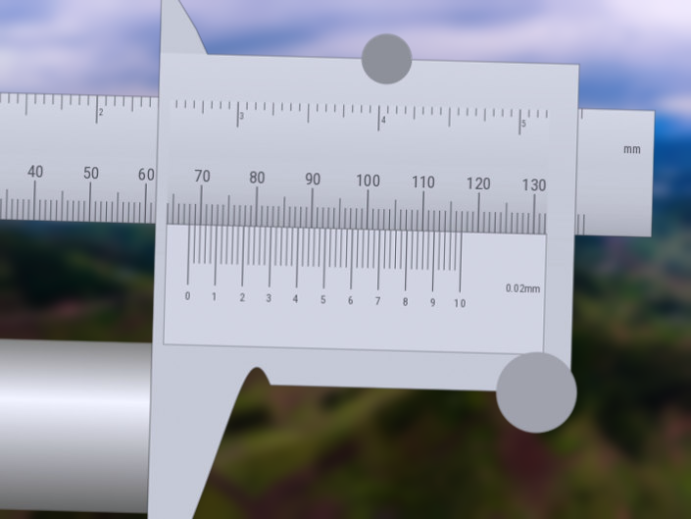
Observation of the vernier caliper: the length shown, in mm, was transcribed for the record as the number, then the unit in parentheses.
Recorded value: 68.0 (mm)
